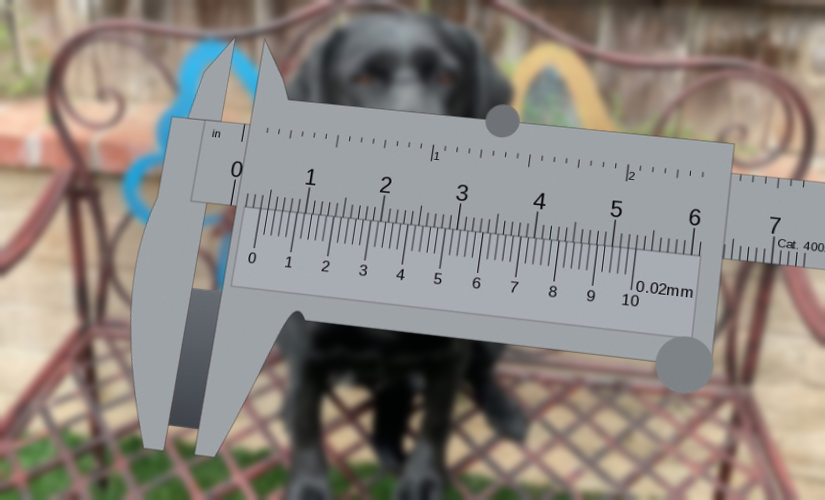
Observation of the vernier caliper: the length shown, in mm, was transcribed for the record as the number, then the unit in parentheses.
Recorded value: 4.0 (mm)
